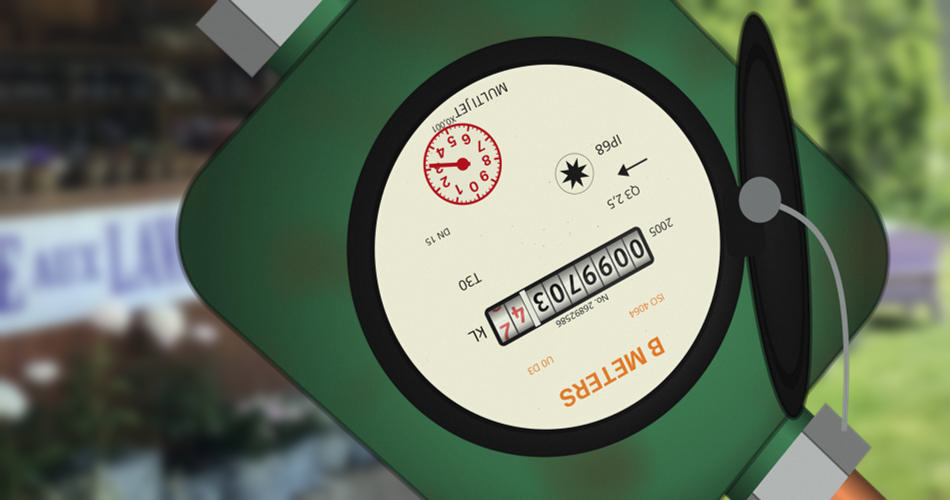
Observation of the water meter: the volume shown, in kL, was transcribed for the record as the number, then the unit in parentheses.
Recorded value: 99703.423 (kL)
